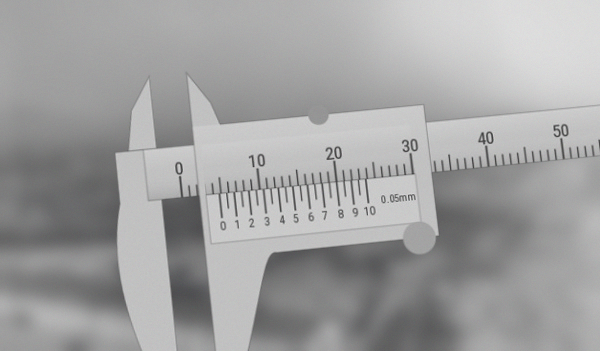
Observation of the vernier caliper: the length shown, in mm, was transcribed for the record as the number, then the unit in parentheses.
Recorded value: 4.8 (mm)
